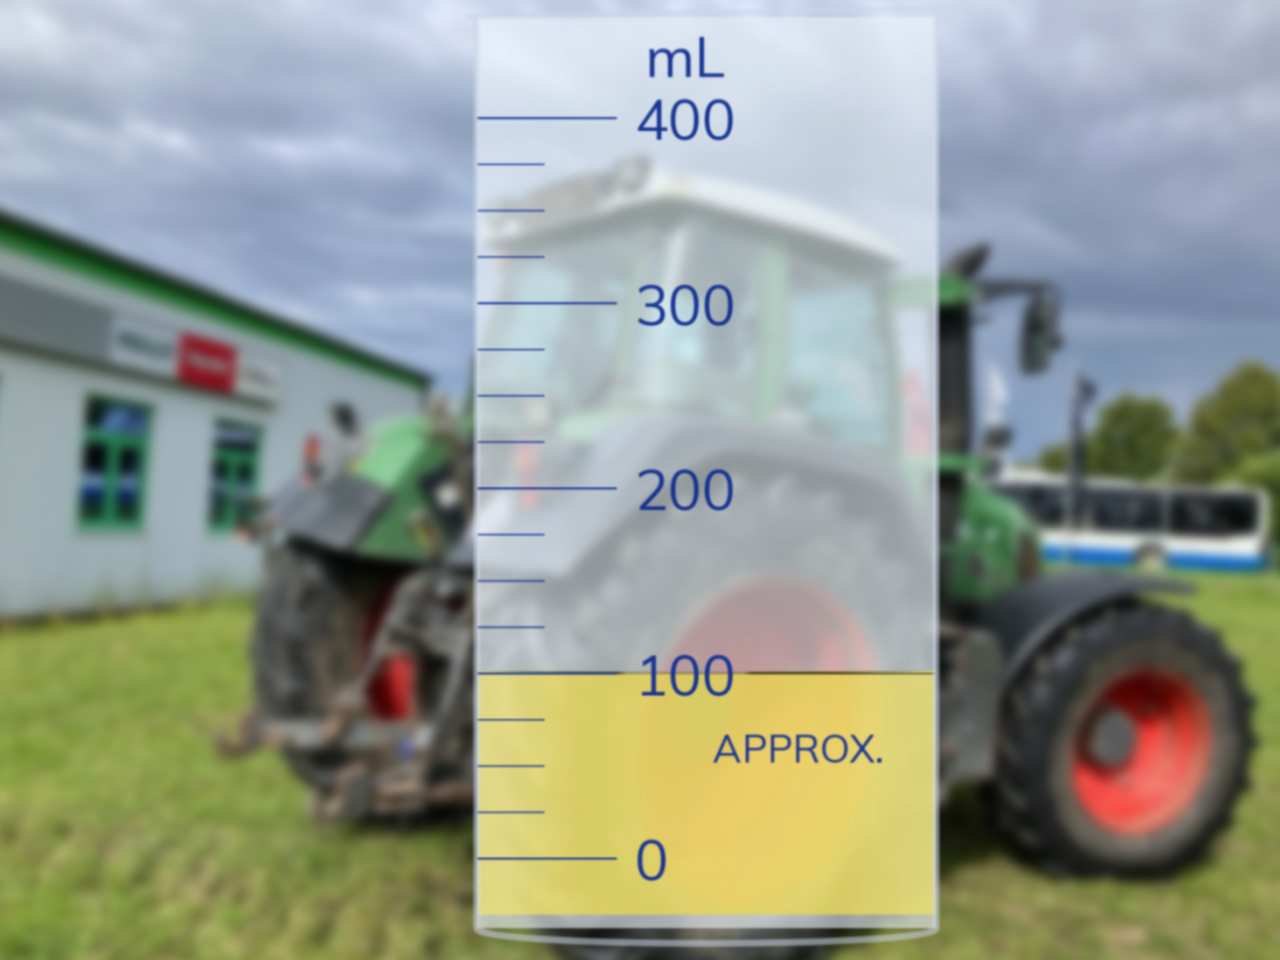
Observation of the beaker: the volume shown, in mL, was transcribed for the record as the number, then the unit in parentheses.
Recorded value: 100 (mL)
